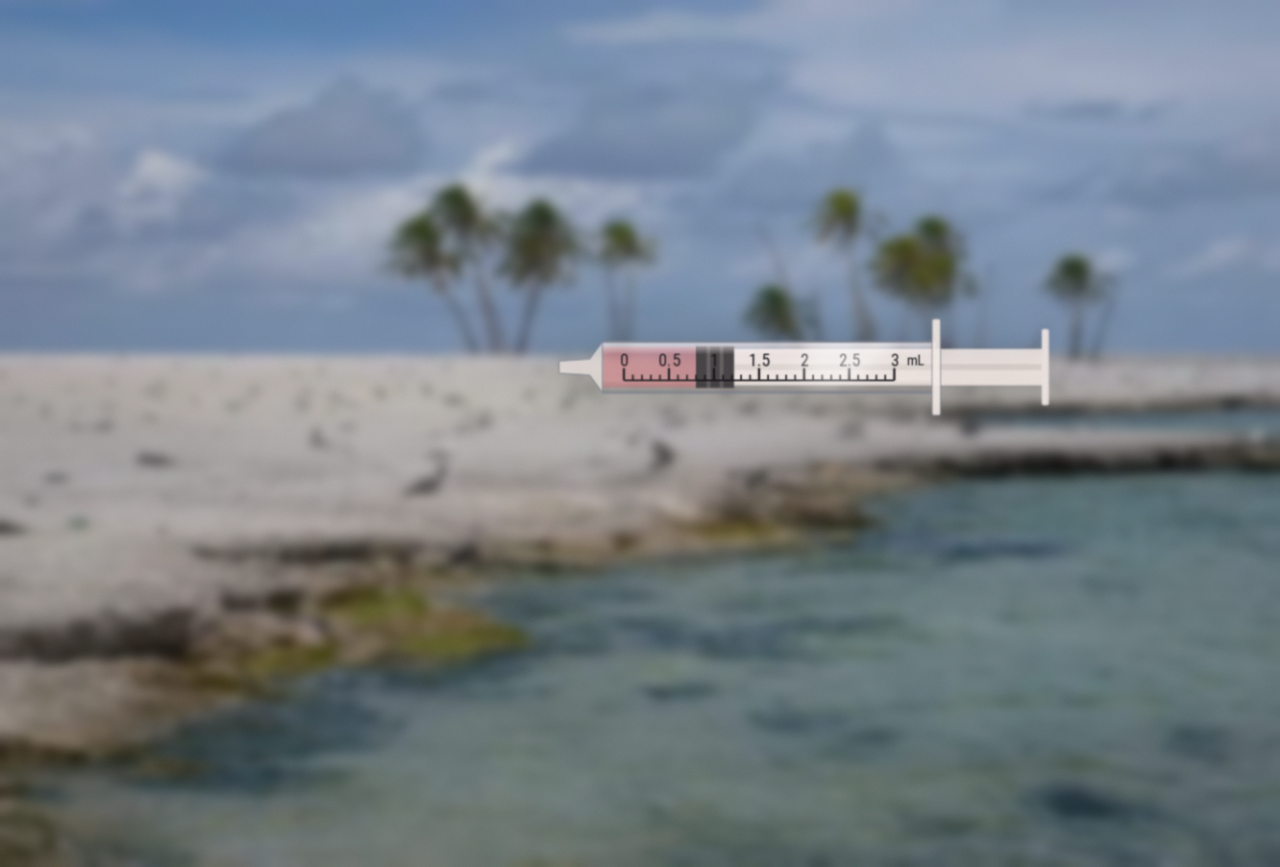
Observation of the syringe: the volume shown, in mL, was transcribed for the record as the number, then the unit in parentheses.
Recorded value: 0.8 (mL)
